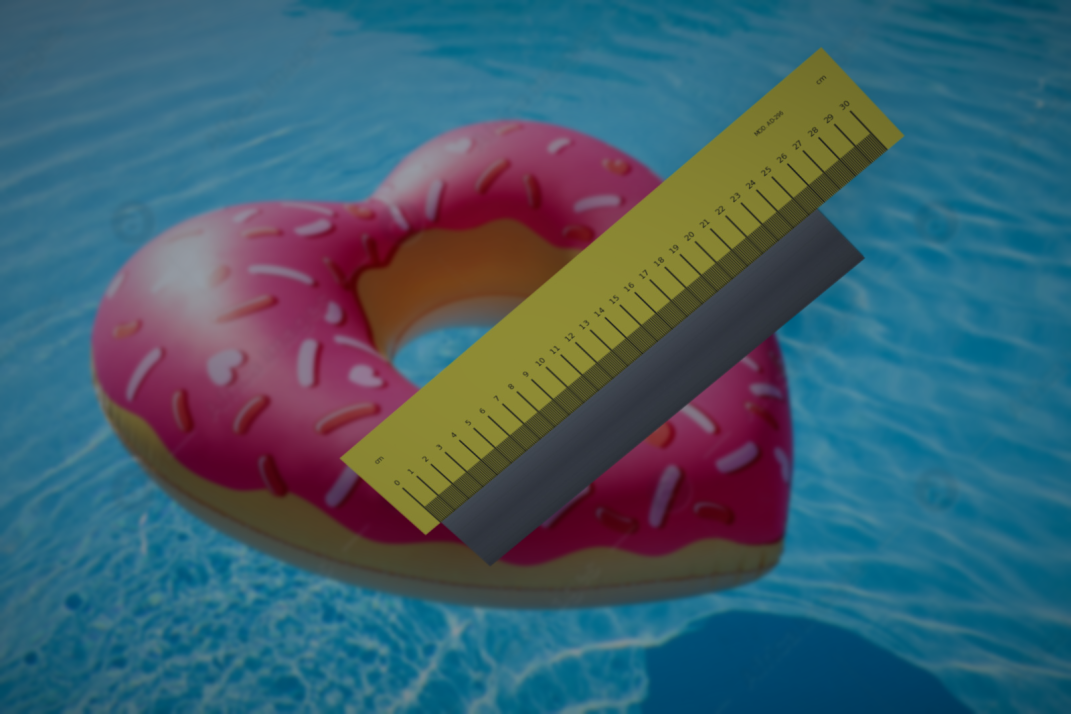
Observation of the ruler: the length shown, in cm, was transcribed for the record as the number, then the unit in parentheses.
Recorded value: 25.5 (cm)
